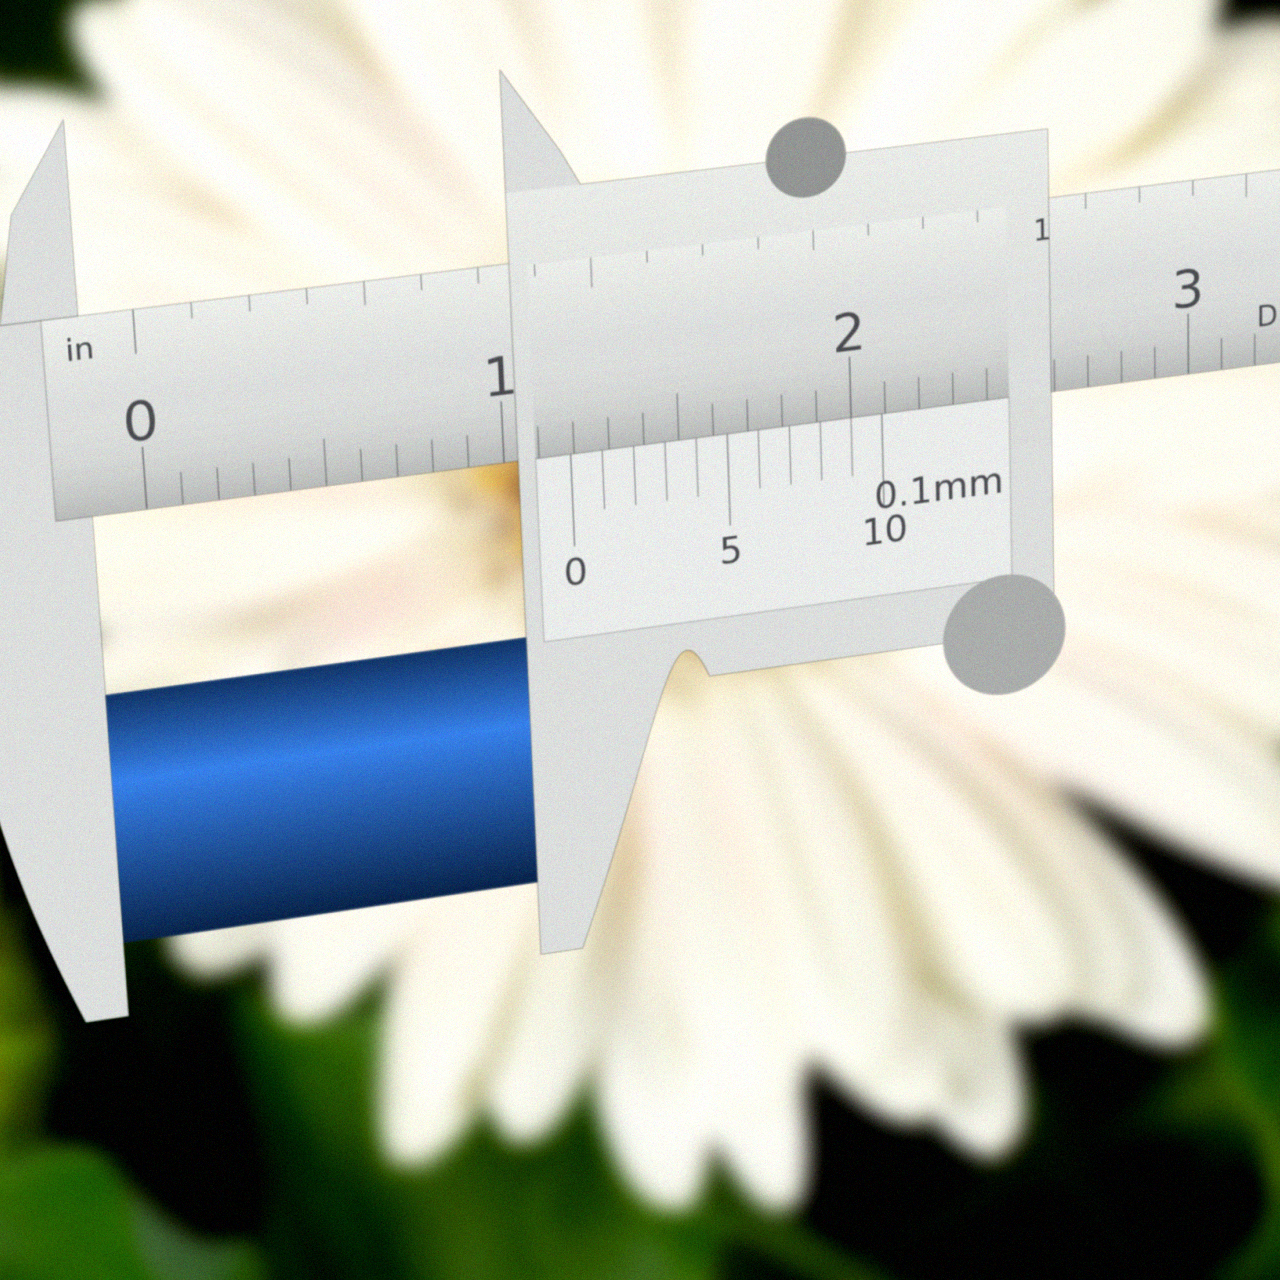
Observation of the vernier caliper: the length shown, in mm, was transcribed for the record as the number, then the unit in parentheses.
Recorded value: 11.9 (mm)
